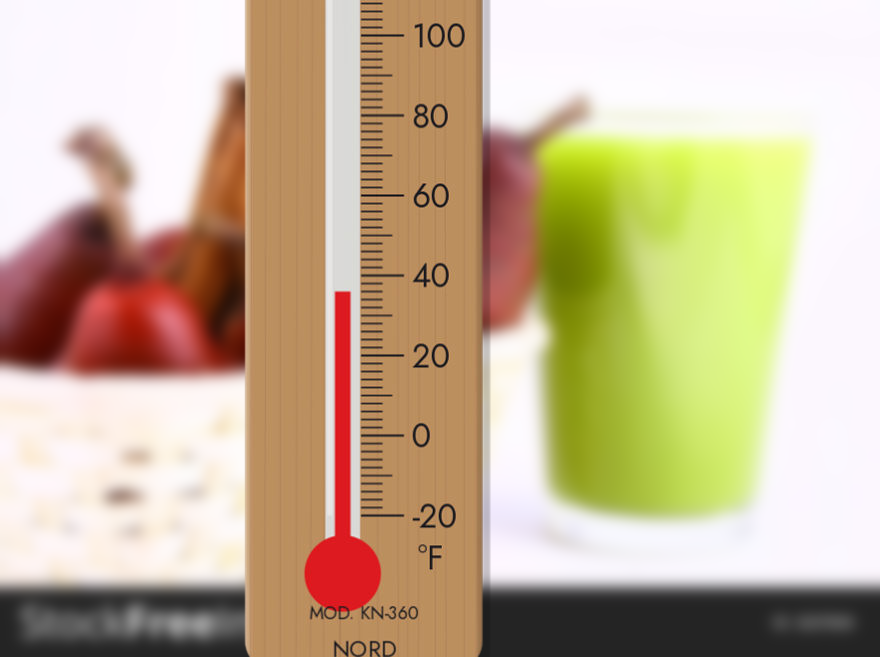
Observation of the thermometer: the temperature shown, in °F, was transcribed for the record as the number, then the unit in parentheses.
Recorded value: 36 (°F)
